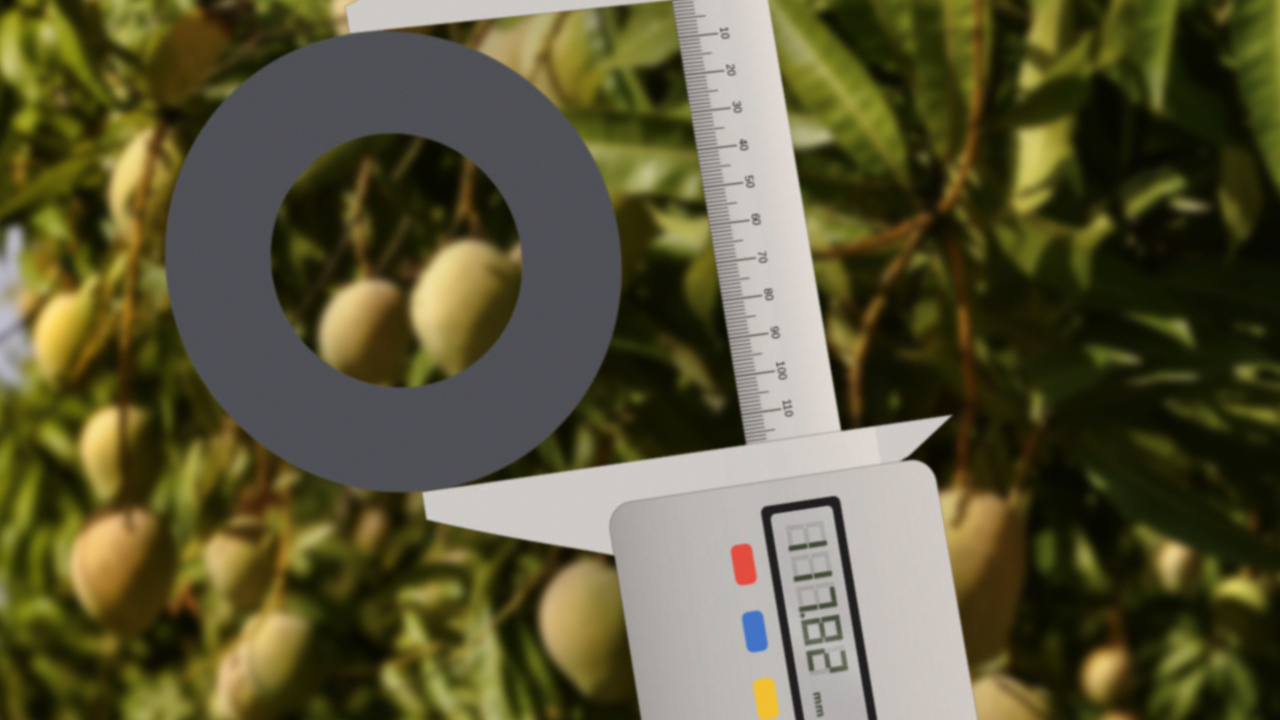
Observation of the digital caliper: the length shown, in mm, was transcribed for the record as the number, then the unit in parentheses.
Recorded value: 117.82 (mm)
